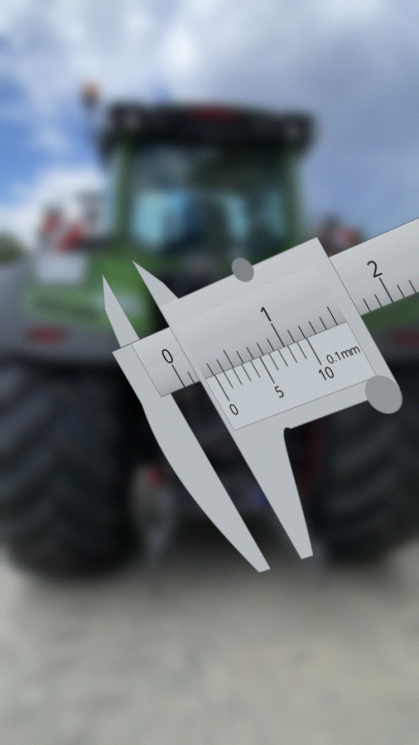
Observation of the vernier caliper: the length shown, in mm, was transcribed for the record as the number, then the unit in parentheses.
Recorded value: 3.1 (mm)
